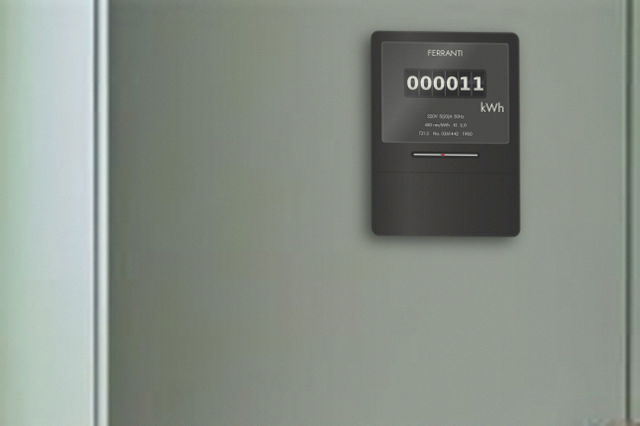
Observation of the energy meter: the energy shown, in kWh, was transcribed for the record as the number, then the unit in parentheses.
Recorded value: 11 (kWh)
